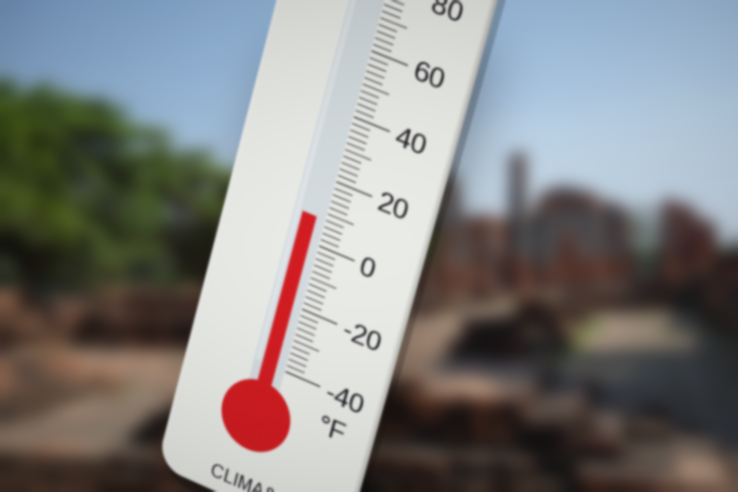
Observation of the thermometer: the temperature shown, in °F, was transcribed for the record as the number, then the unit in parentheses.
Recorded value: 8 (°F)
